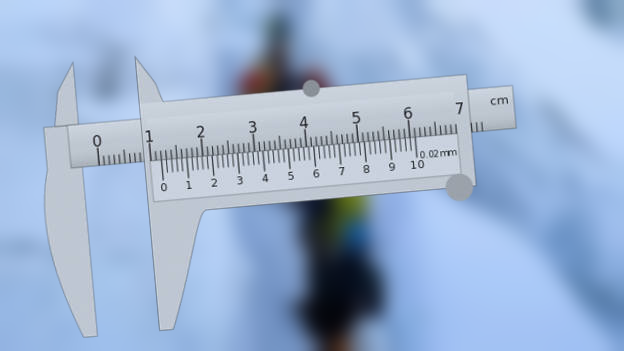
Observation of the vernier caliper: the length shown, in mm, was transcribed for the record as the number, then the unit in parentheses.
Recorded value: 12.0 (mm)
